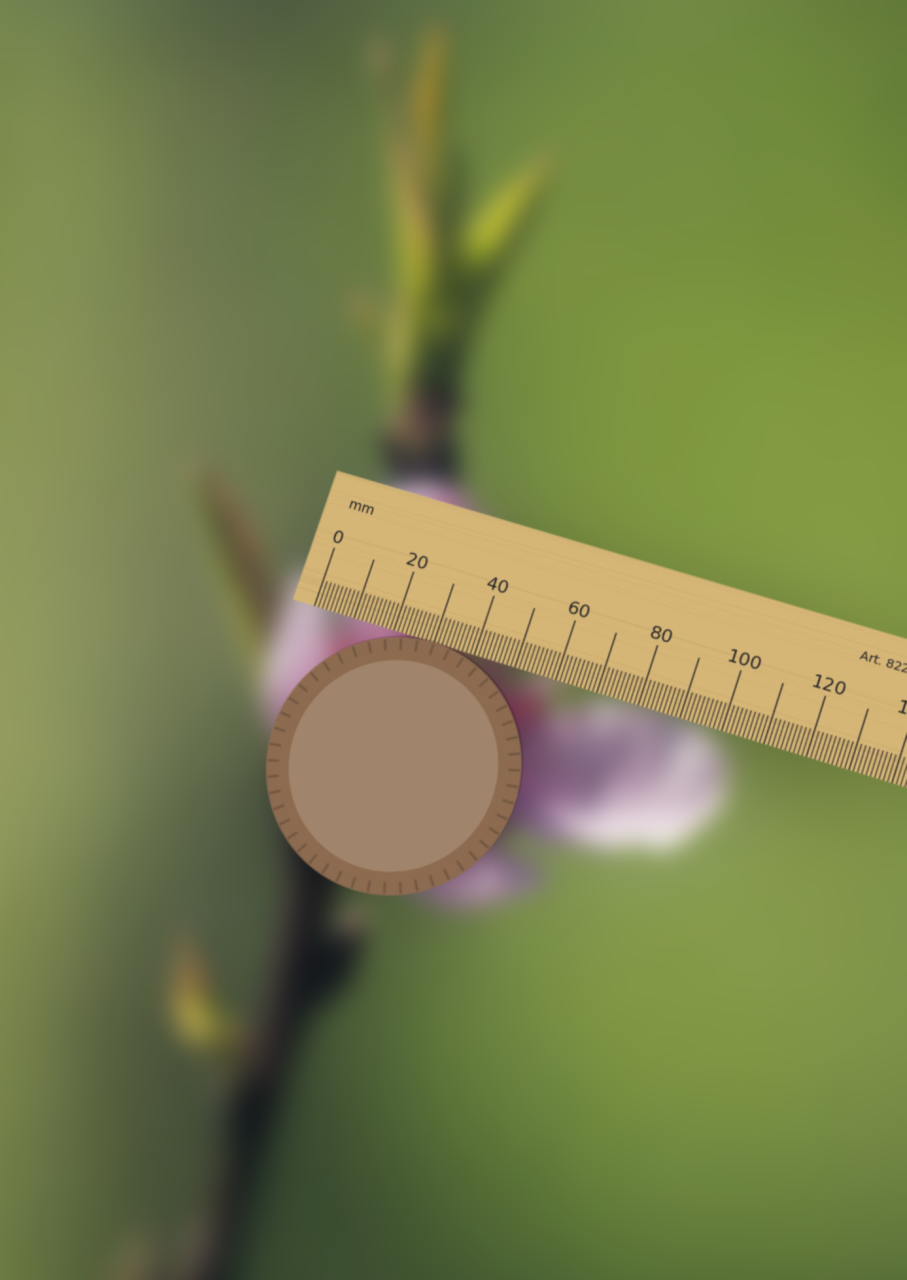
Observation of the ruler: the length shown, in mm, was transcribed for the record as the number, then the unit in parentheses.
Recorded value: 60 (mm)
